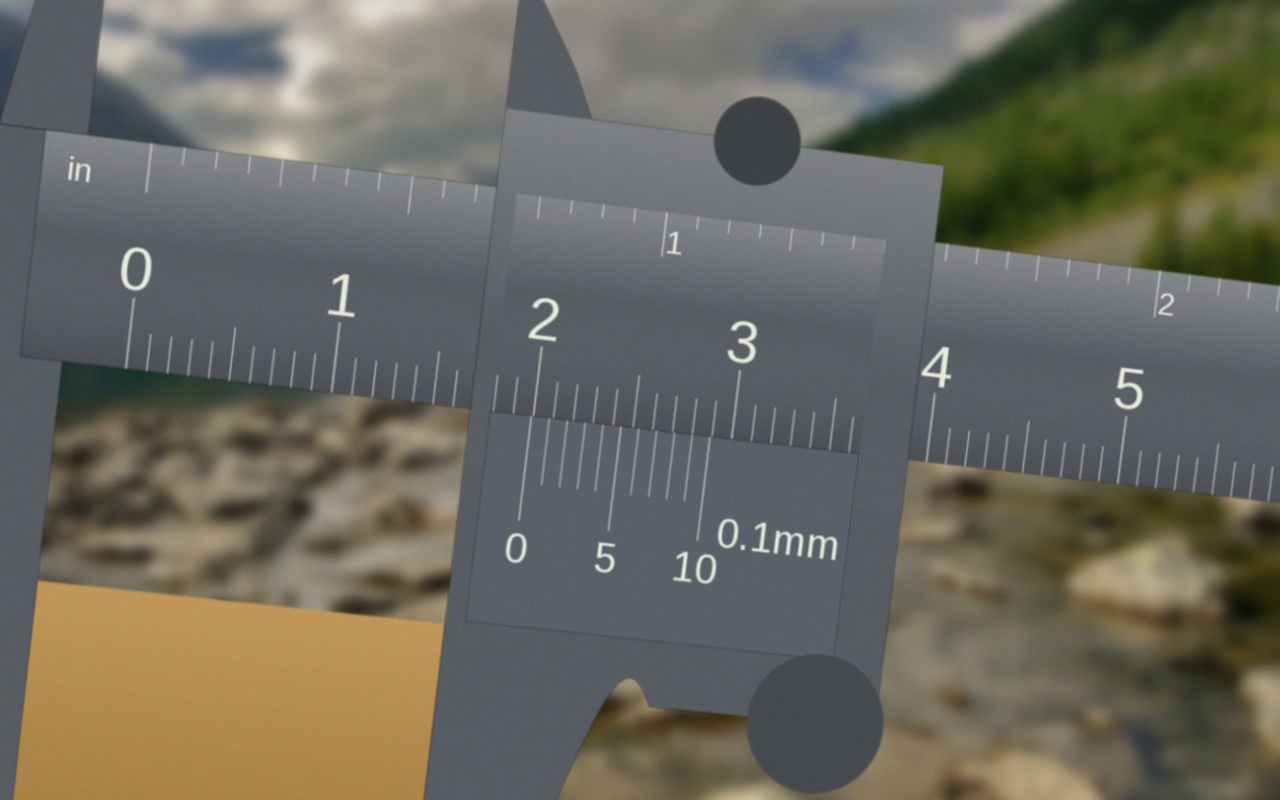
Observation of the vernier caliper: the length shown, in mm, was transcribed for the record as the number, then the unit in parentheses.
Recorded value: 19.9 (mm)
